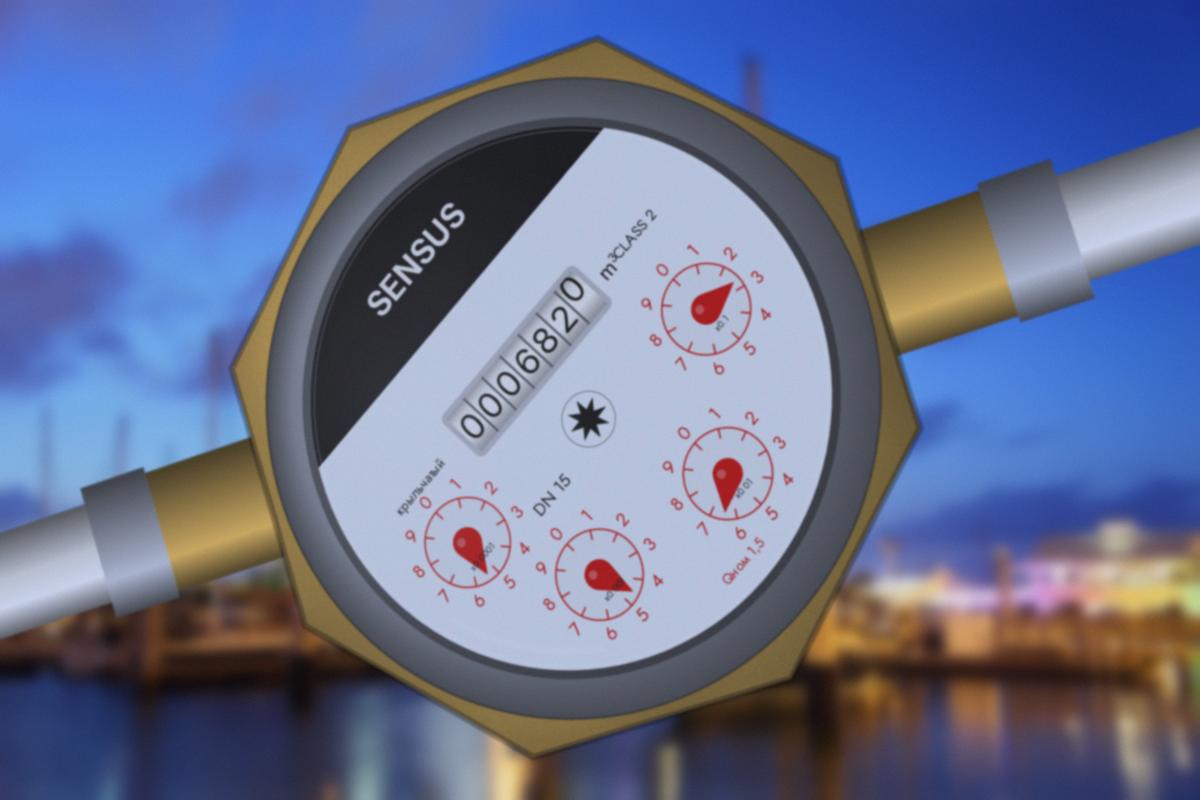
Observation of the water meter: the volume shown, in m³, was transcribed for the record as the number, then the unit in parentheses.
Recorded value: 6820.2645 (m³)
